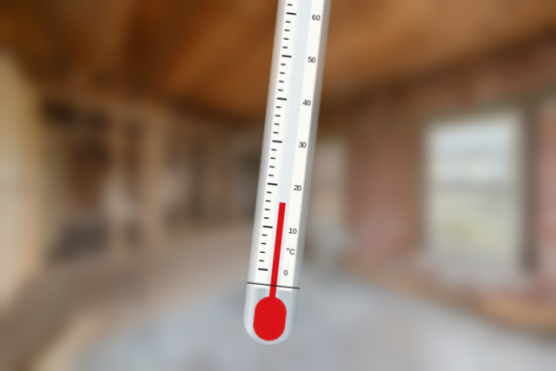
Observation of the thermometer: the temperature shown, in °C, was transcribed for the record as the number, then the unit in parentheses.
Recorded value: 16 (°C)
